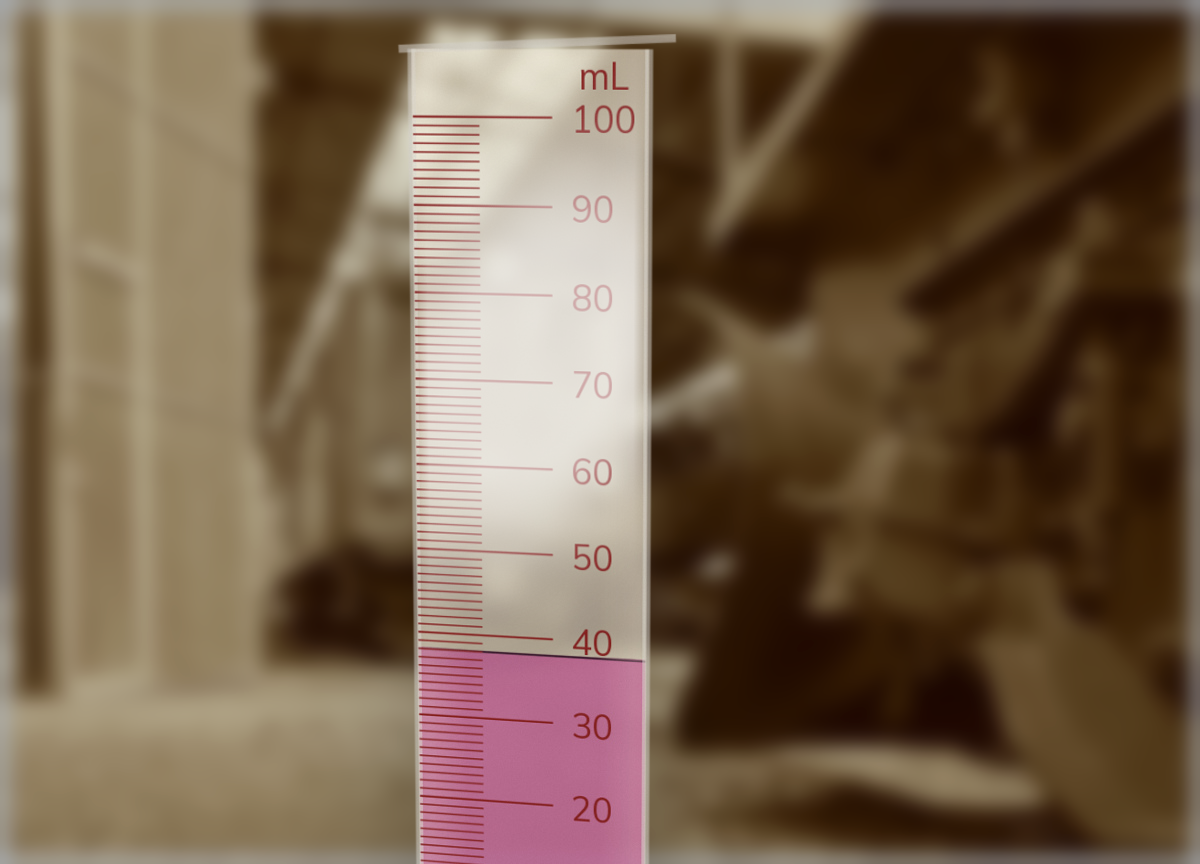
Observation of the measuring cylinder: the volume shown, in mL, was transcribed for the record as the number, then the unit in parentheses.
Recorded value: 38 (mL)
